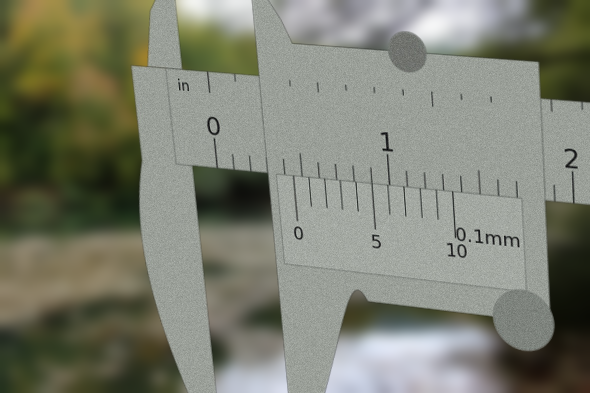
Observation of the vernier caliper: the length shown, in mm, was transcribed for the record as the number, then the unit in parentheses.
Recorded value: 4.5 (mm)
